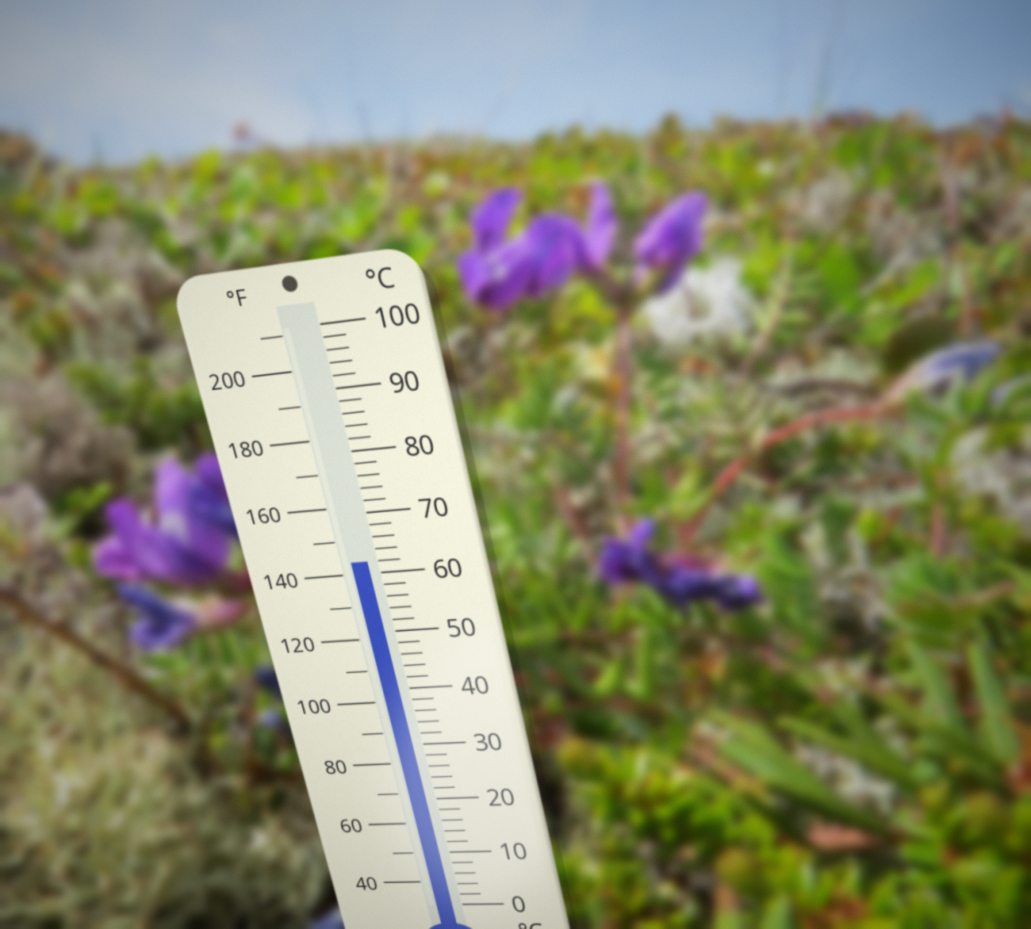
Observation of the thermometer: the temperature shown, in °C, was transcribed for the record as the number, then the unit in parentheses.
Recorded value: 62 (°C)
